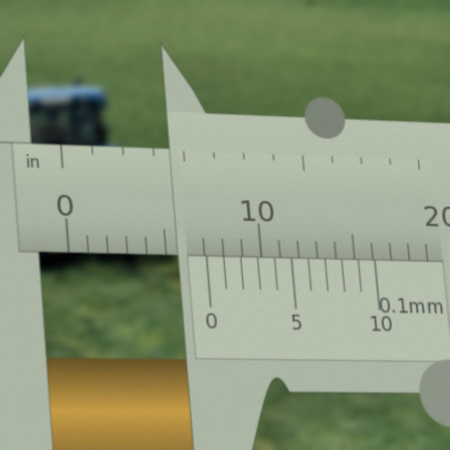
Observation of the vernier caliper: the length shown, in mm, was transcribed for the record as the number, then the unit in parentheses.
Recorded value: 7.1 (mm)
